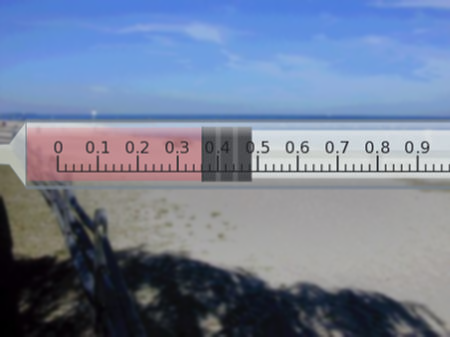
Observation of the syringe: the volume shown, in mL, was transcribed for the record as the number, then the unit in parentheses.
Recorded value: 0.36 (mL)
